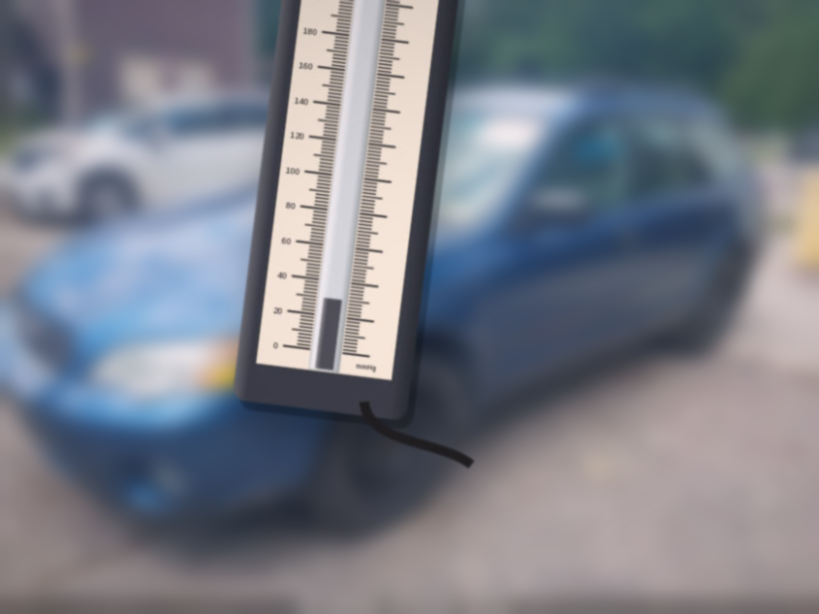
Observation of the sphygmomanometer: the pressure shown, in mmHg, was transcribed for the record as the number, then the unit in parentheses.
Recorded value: 30 (mmHg)
